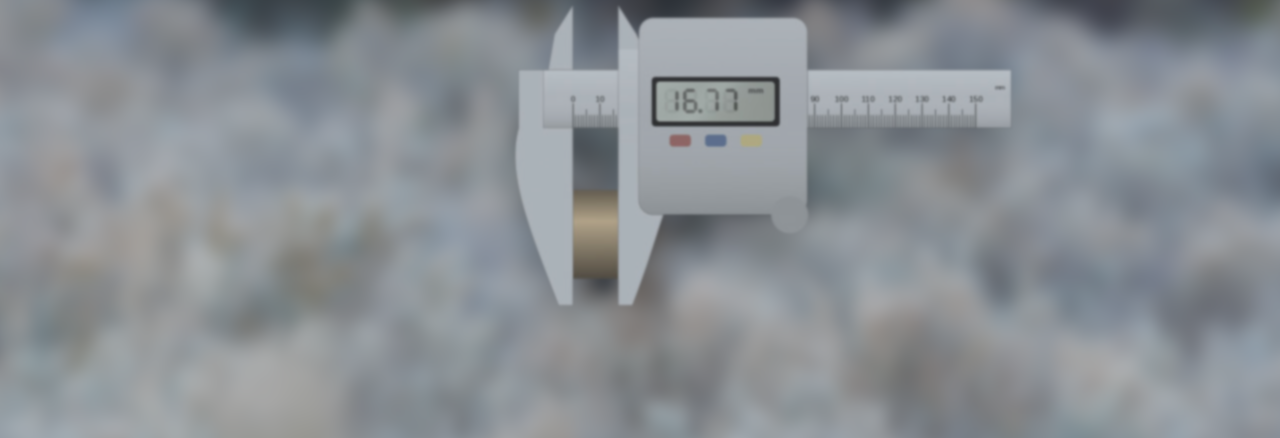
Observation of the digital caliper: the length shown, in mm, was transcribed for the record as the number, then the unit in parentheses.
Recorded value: 16.77 (mm)
